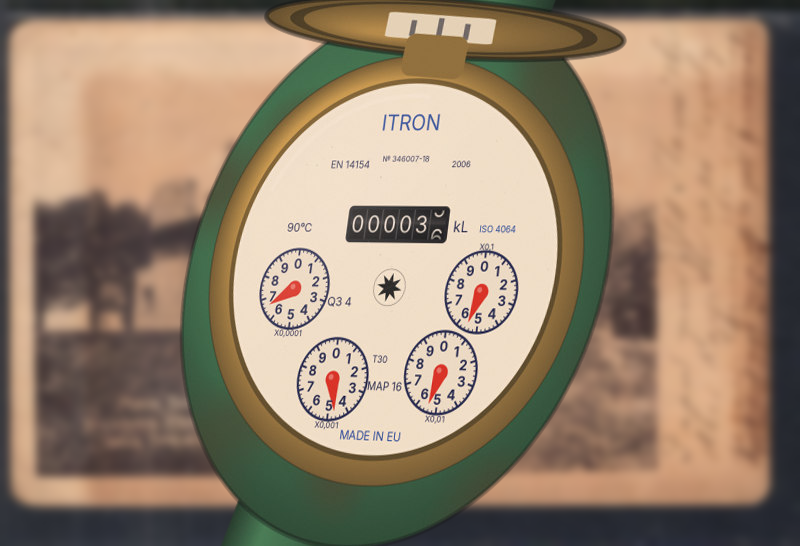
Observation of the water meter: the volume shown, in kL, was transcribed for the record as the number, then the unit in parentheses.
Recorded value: 35.5546 (kL)
